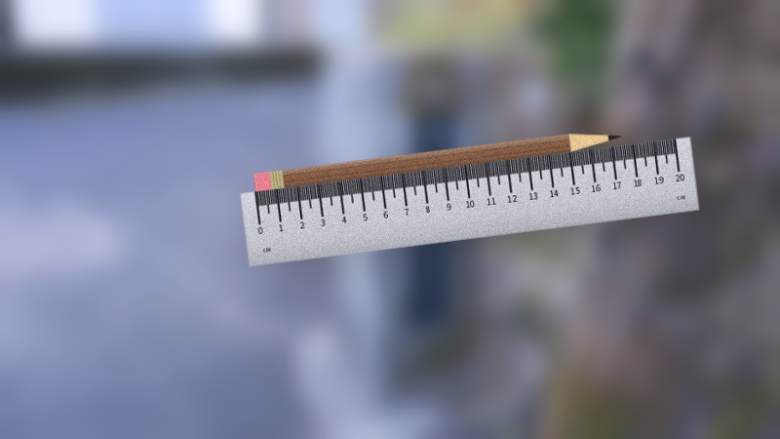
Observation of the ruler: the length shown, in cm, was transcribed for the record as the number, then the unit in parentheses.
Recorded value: 17.5 (cm)
